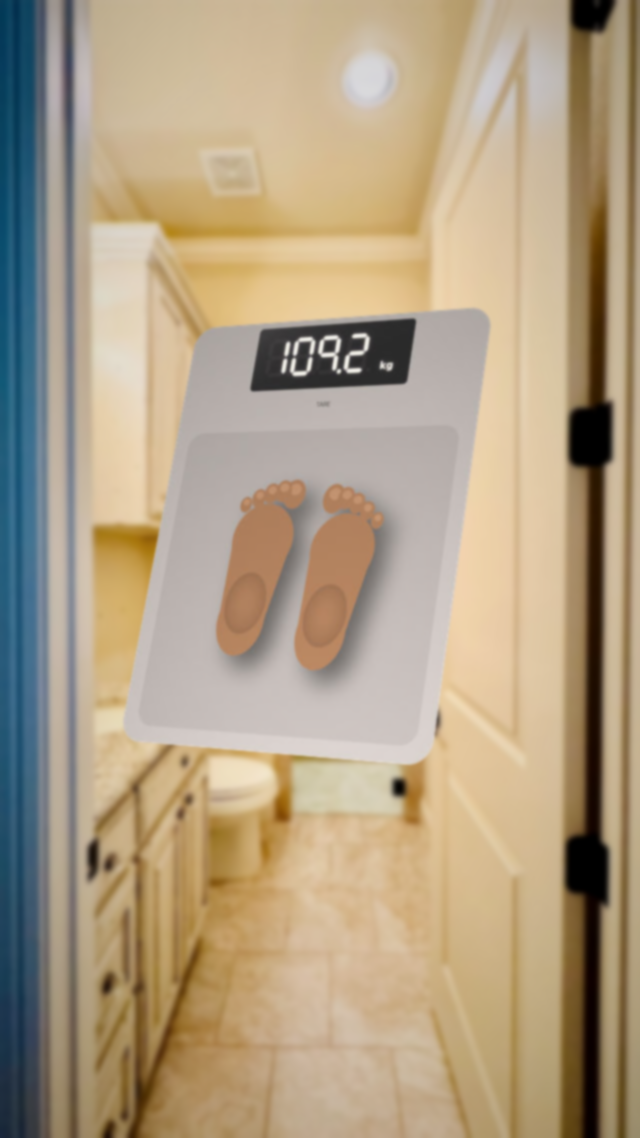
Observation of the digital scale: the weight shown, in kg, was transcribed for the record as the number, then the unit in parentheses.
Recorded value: 109.2 (kg)
